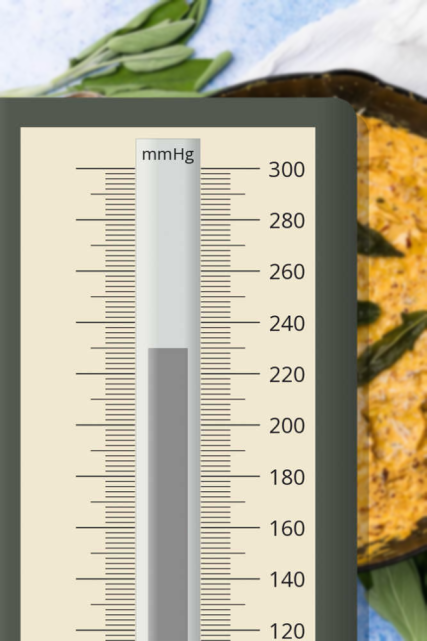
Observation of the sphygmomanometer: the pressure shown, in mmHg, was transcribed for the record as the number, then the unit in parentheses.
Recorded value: 230 (mmHg)
